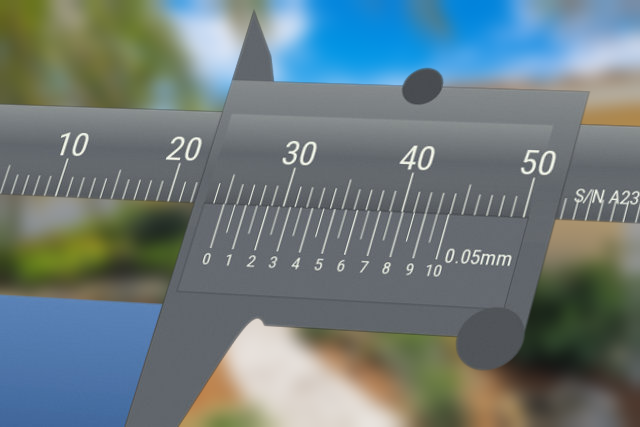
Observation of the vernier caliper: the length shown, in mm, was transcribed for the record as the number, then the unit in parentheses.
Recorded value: 24.9 (mm)
